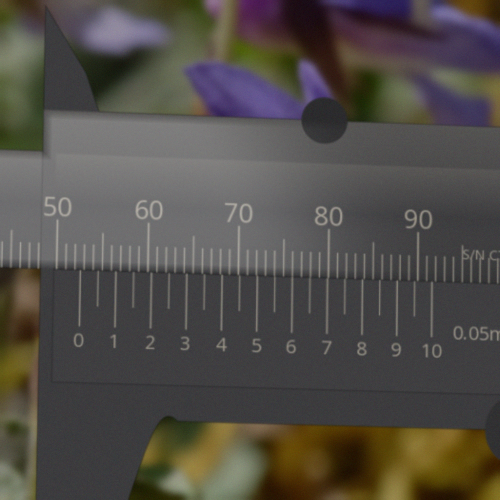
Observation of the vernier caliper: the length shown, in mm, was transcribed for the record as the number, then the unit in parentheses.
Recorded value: 52.6 (mm)
